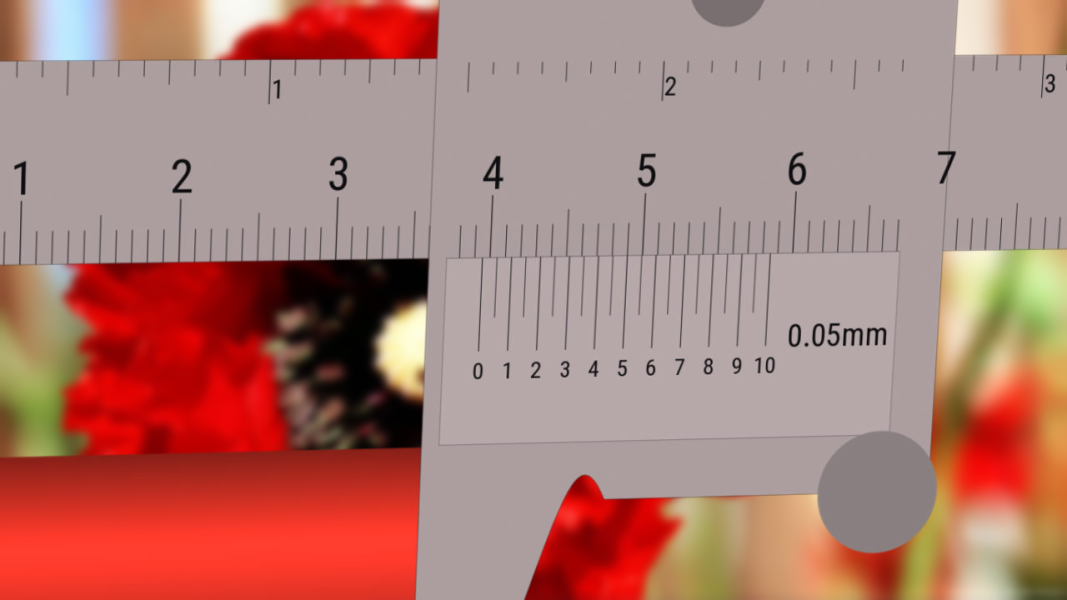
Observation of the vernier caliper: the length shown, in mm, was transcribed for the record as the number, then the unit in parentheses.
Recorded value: 39.5 (mm)
